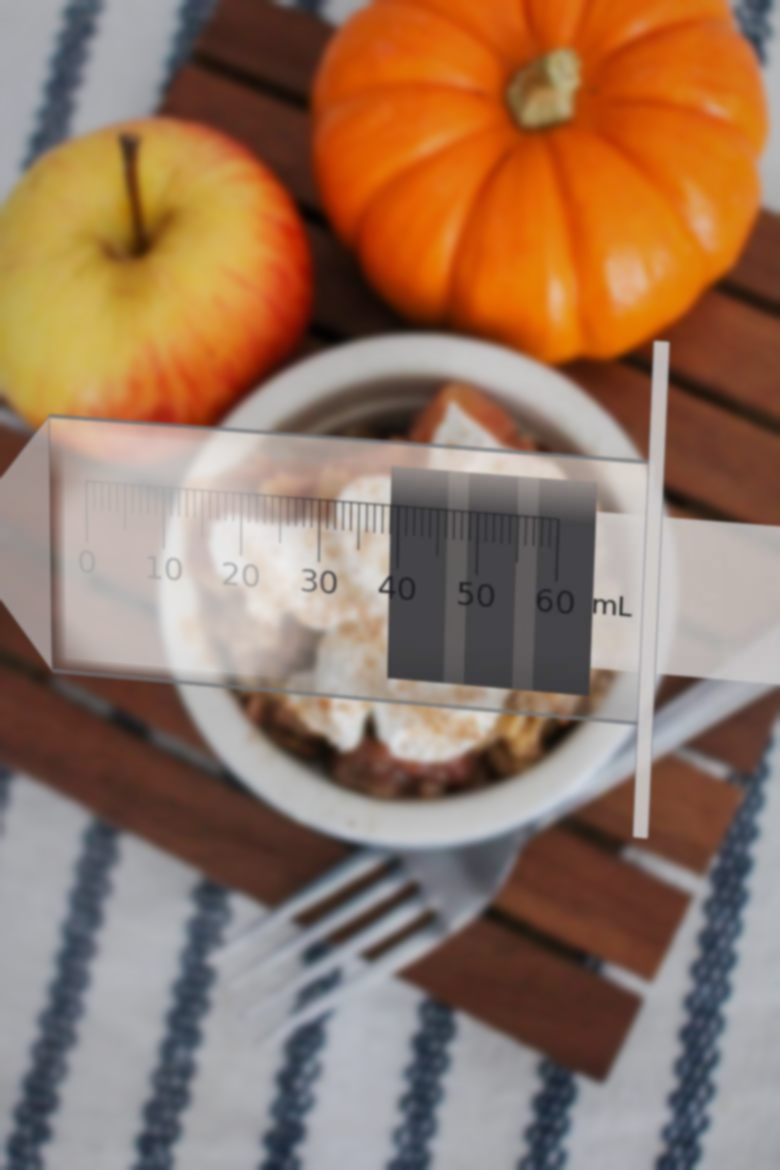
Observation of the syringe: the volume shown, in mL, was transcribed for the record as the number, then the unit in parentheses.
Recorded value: 39 (mL)
